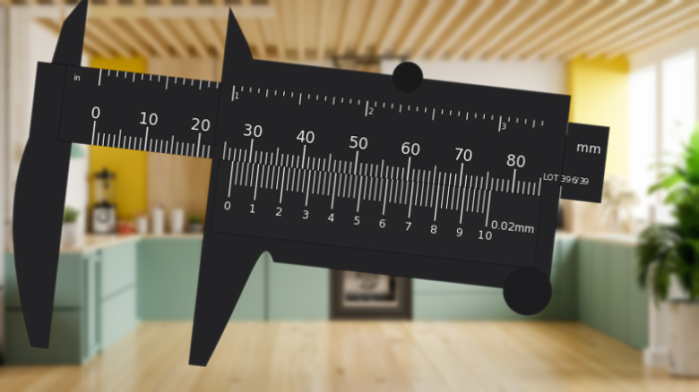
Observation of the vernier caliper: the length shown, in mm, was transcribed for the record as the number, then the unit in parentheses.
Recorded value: 26.8 (mm)
